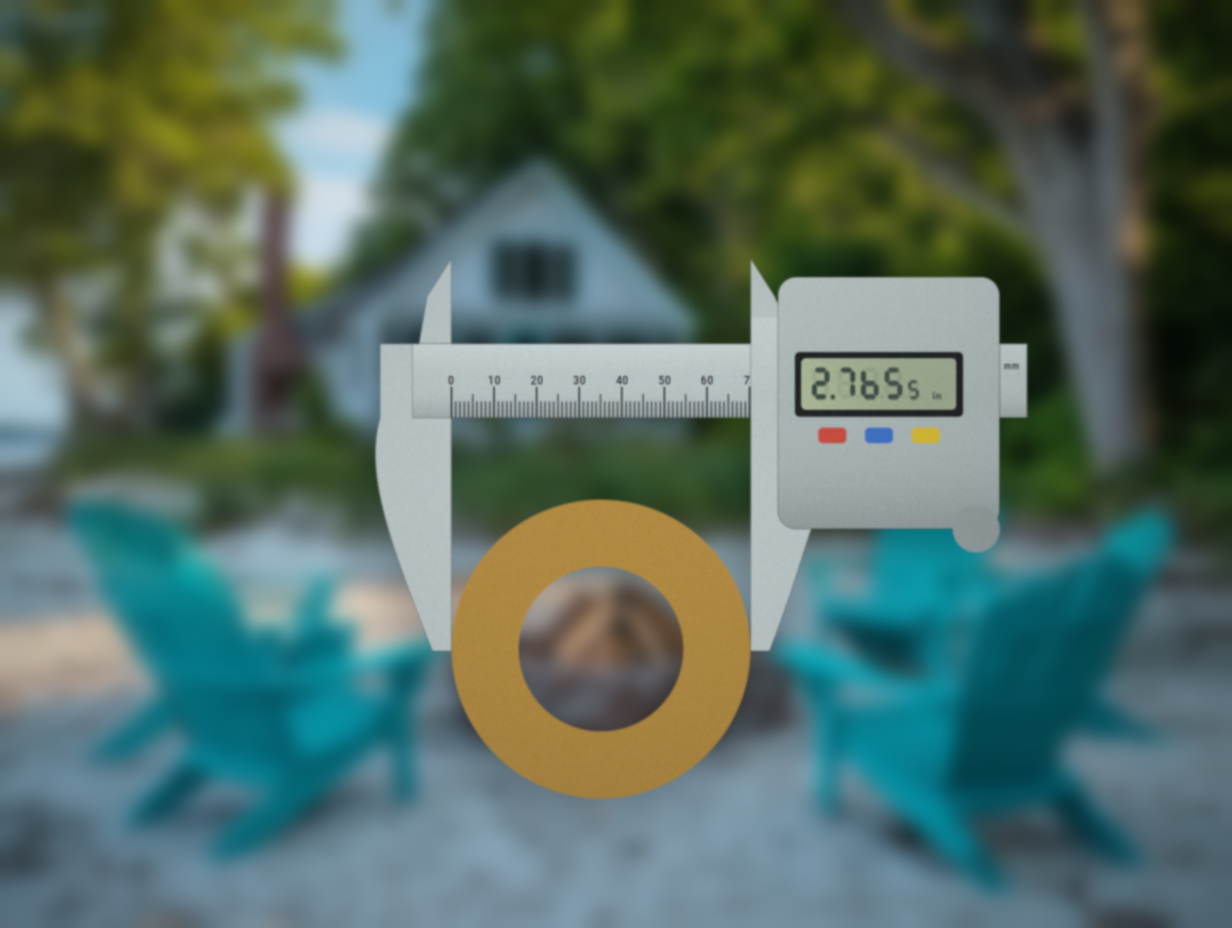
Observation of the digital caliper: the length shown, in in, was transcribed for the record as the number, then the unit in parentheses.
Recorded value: 2.7655 (in)
